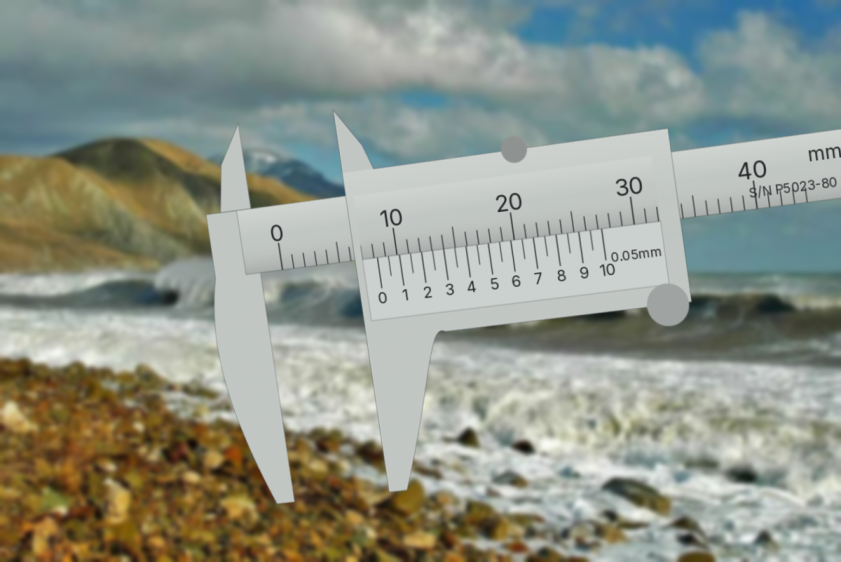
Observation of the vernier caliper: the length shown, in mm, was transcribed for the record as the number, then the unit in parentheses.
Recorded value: 8.3 (mm)
